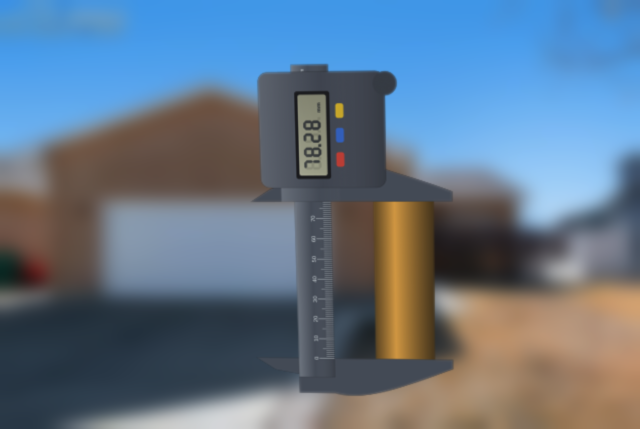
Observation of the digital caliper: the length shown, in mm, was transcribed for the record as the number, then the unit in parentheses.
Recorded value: 78.28 (mm)
